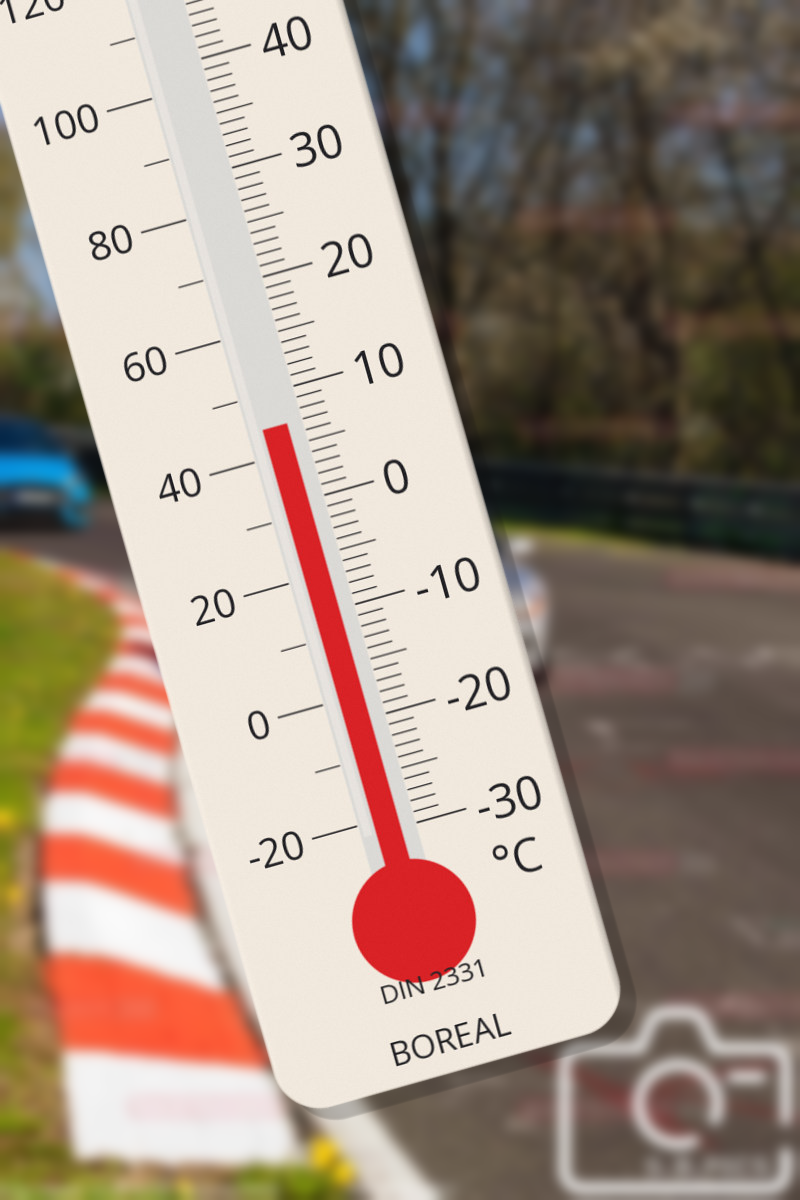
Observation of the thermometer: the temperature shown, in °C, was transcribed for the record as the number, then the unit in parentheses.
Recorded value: 7 (°C)
